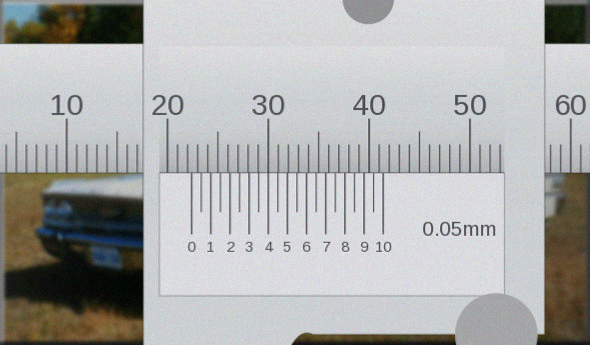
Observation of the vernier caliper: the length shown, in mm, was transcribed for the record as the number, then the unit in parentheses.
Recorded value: 22.4 (mm)
